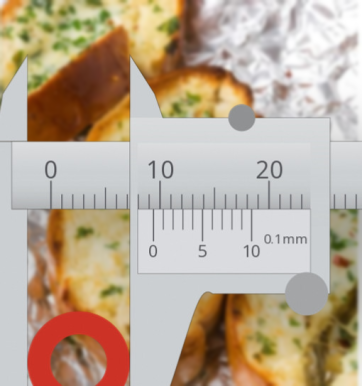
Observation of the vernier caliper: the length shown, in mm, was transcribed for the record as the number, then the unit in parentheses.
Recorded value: 9.4 (mm)
